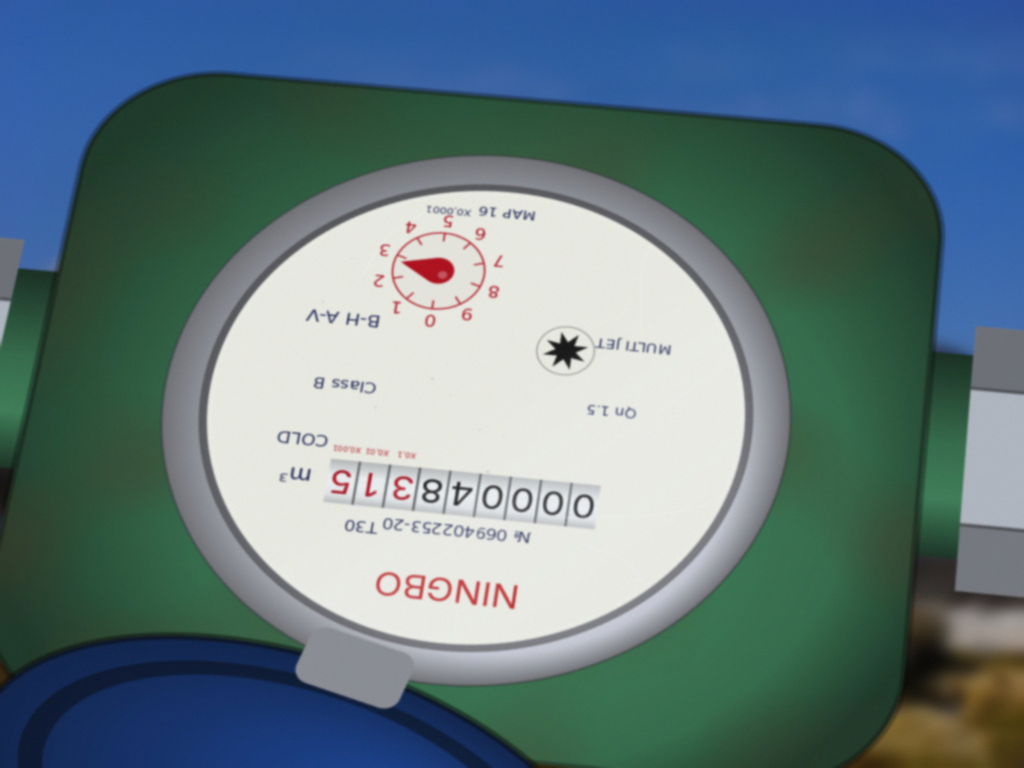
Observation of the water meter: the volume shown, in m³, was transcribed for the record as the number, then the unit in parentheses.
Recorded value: 48.3152 (m³)
